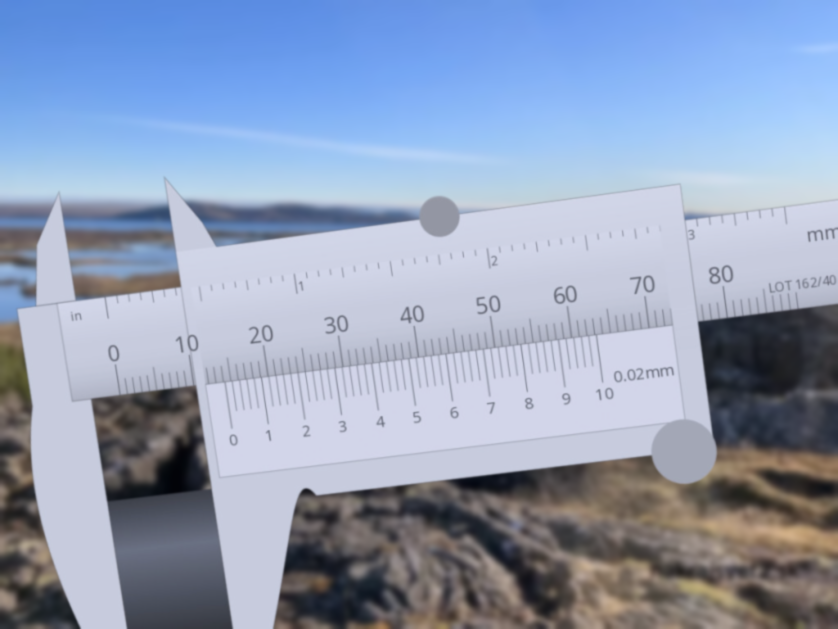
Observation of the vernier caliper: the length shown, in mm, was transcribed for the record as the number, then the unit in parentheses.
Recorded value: 14.2 (mm)
